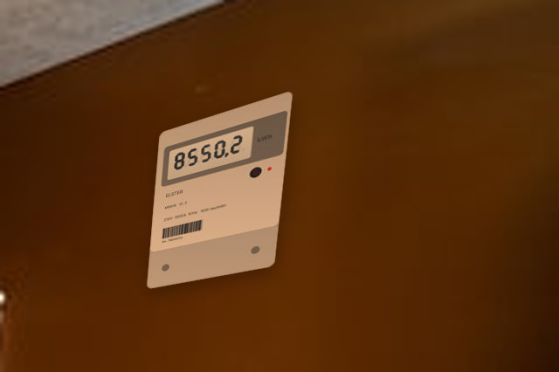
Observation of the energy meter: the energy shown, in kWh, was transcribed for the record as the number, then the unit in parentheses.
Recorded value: 8550.2 (kWh)
